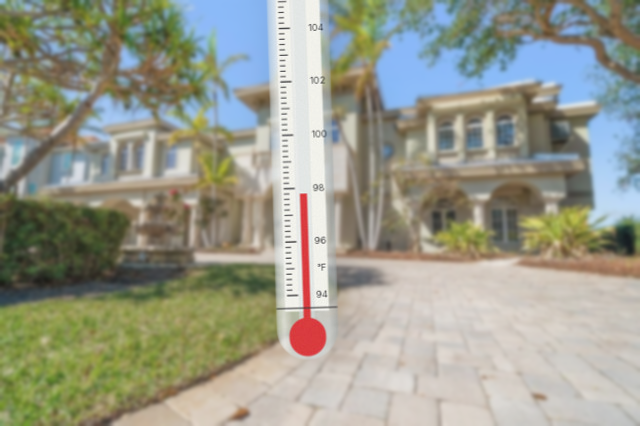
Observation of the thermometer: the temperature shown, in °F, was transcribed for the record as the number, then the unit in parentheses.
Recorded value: 97.8 (°F)
